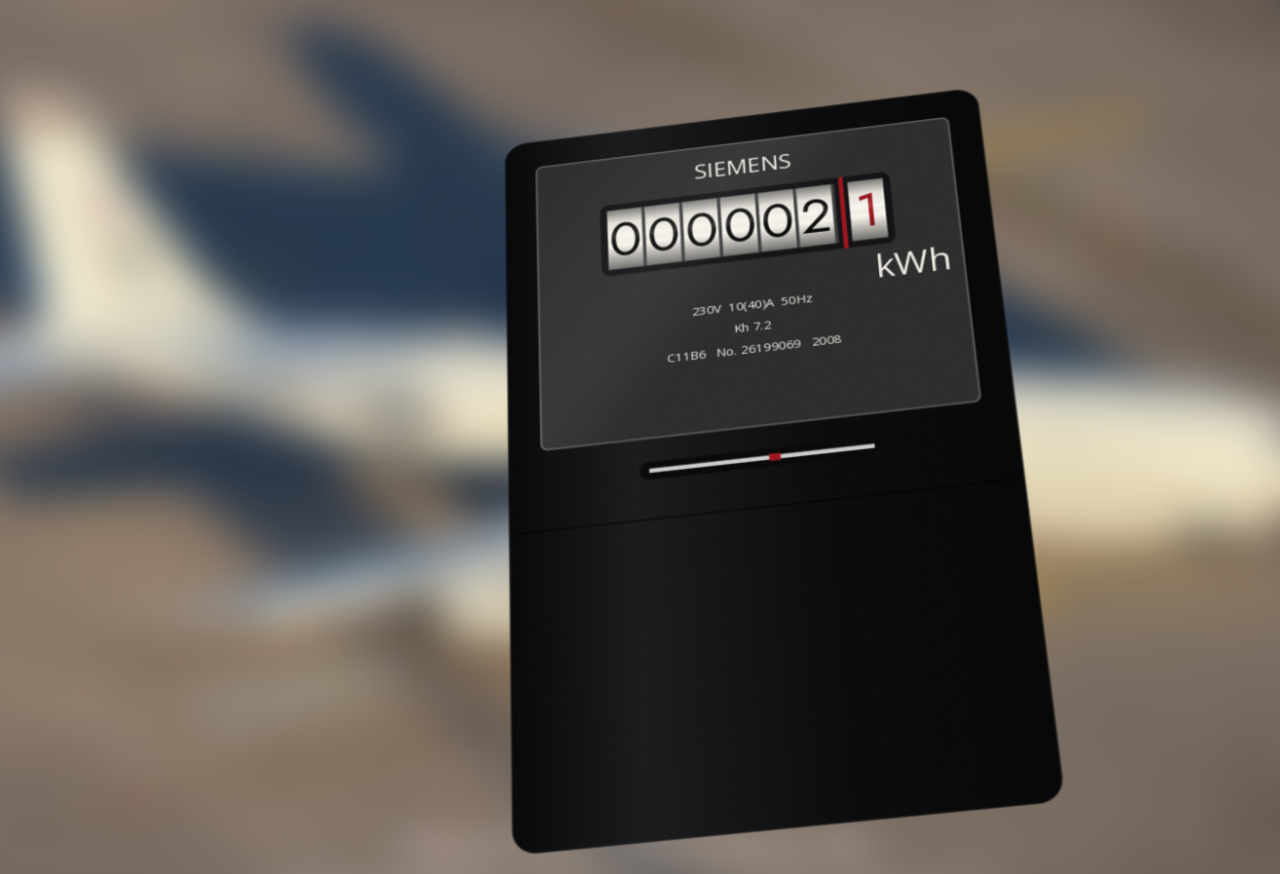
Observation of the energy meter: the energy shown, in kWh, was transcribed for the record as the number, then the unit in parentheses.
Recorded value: 2.1 (kWh)
